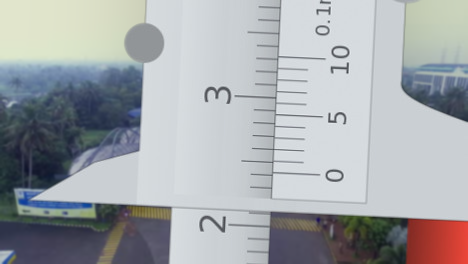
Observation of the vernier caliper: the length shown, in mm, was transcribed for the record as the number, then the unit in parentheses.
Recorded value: 24.2 (mm)
